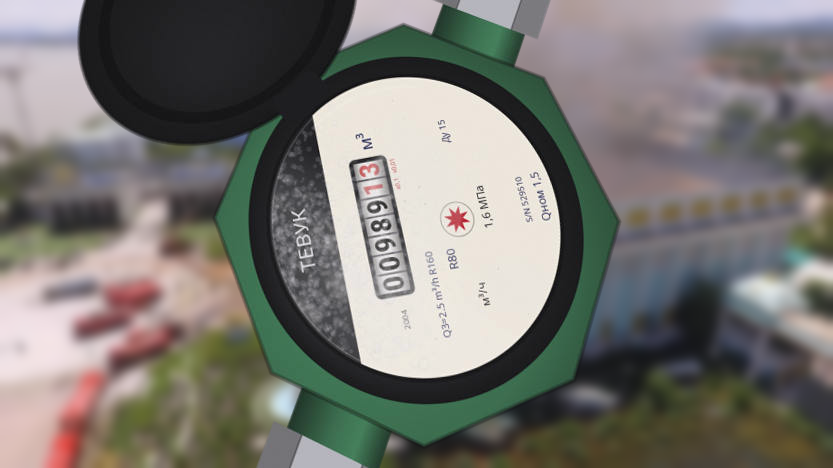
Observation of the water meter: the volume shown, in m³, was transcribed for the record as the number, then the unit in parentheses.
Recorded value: 989.13 (m³)
